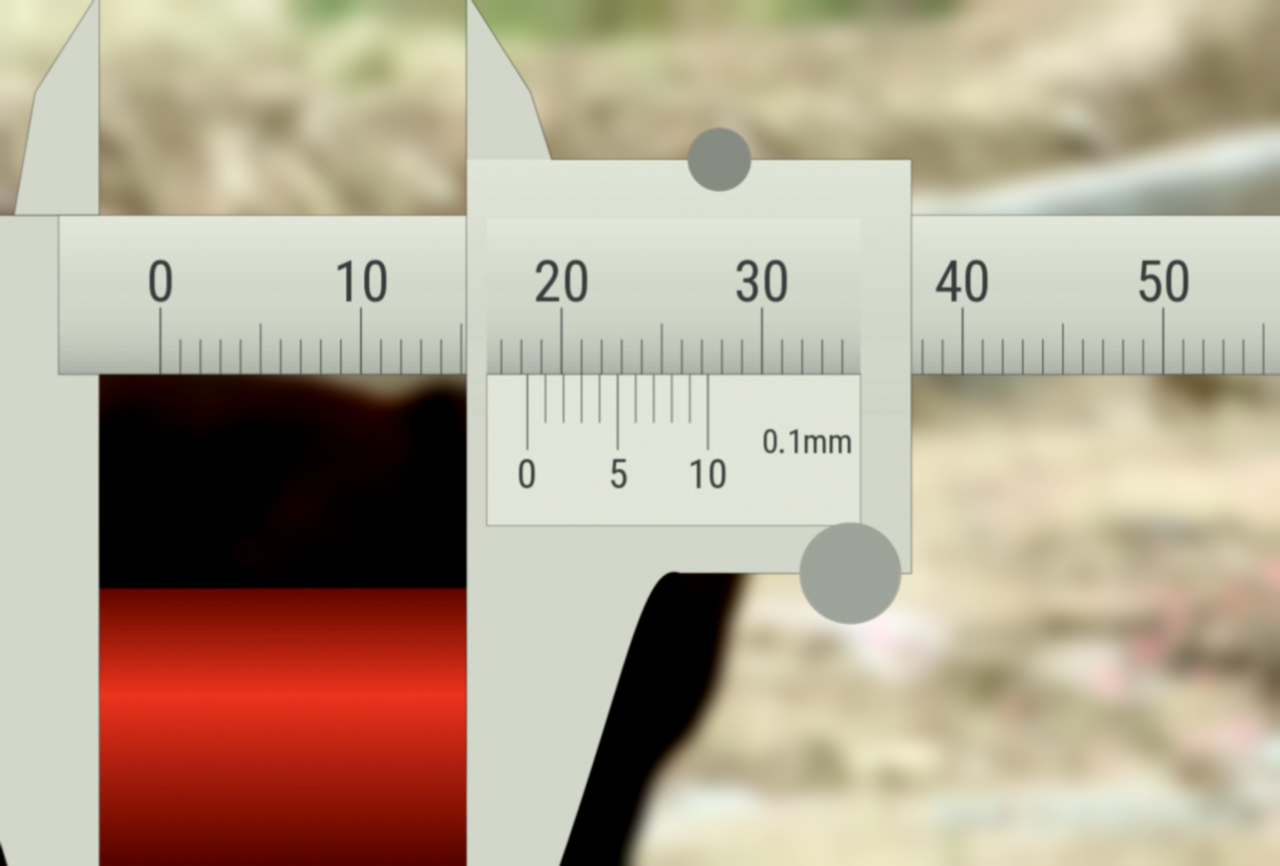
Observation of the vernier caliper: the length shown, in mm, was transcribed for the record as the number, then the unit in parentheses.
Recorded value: 18.3 (mm)
